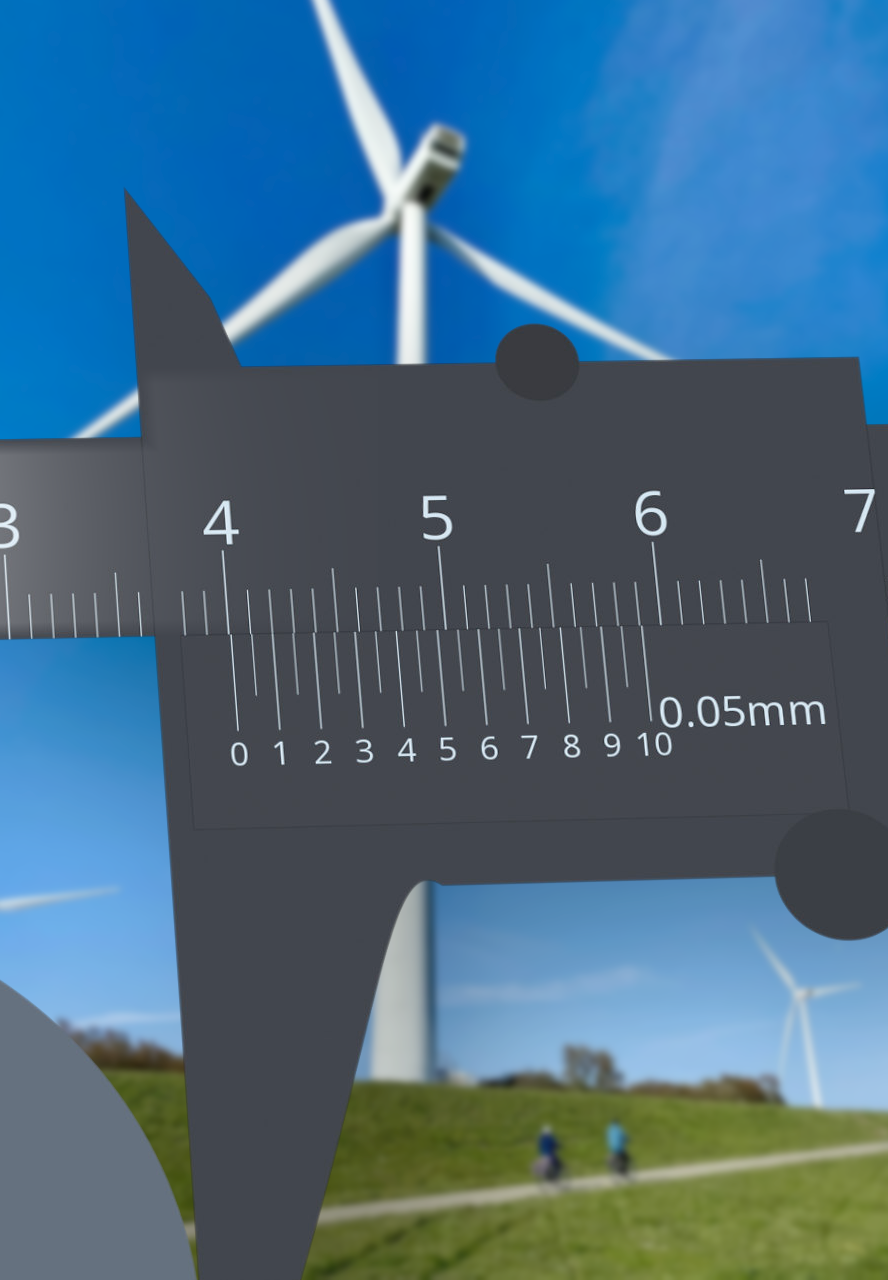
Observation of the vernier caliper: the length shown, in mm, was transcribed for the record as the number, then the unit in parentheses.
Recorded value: 40.1 (mm)
